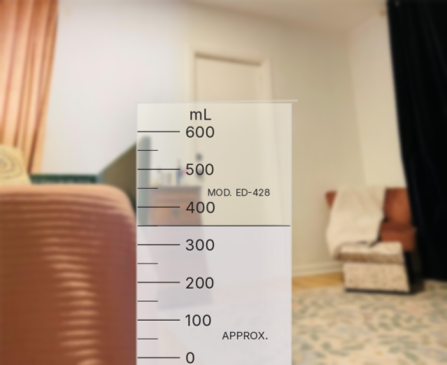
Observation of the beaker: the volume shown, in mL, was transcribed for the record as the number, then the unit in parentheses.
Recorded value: 350 (mL)
